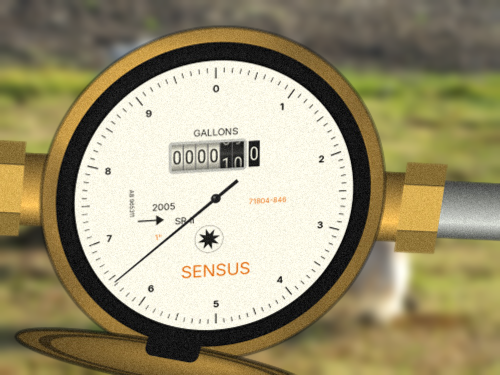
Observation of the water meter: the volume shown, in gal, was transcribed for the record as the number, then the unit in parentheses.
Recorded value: 96.4 (gal)
